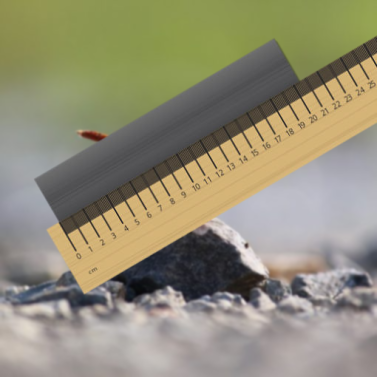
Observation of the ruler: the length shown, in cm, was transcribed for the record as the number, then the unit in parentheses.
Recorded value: 20.5 (cm)
